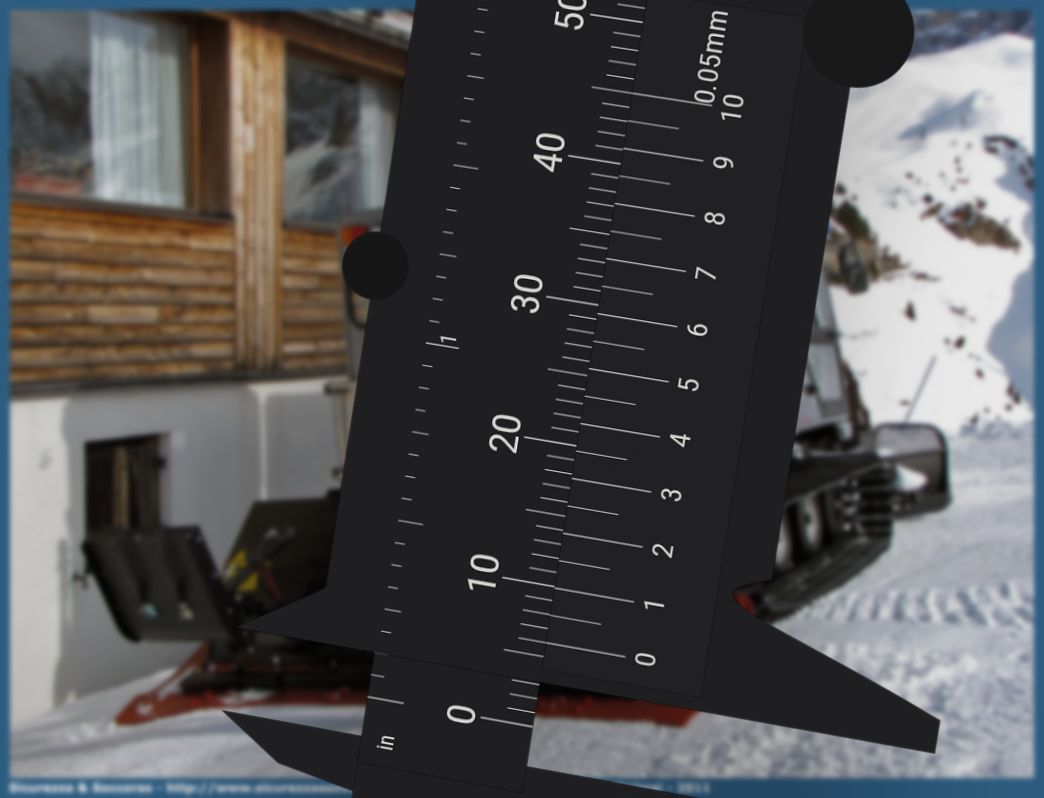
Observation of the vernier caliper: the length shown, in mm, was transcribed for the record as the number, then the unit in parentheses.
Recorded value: 6.0 (mm)
